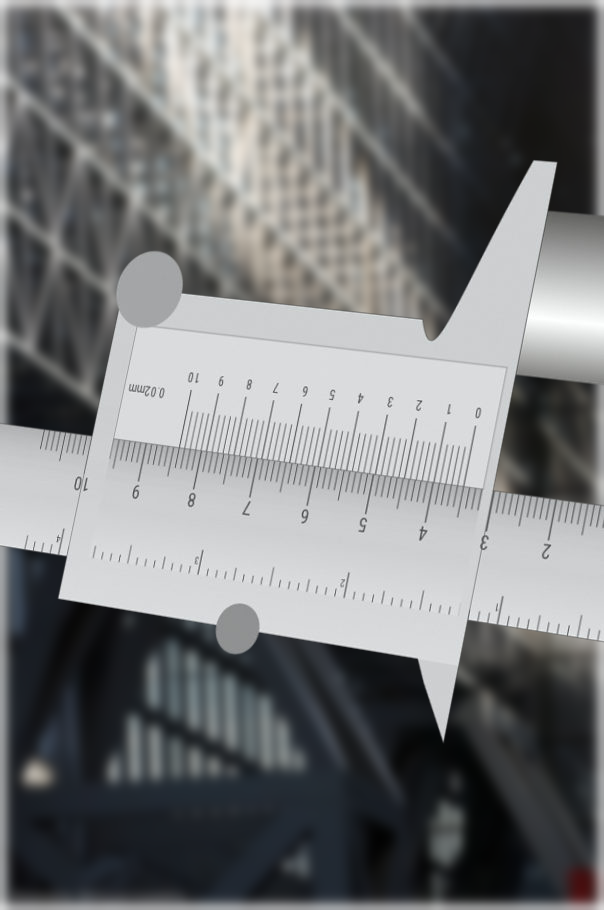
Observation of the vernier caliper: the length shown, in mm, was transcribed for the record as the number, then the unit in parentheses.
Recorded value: 35.0 (mm)
